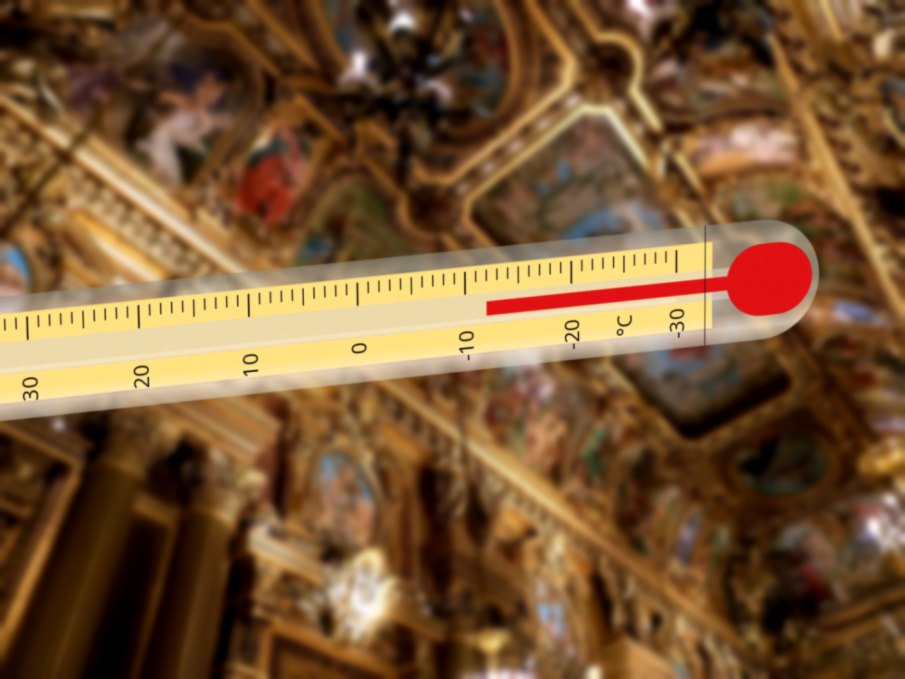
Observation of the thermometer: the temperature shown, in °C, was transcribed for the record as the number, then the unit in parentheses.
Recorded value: -12 (°C)
